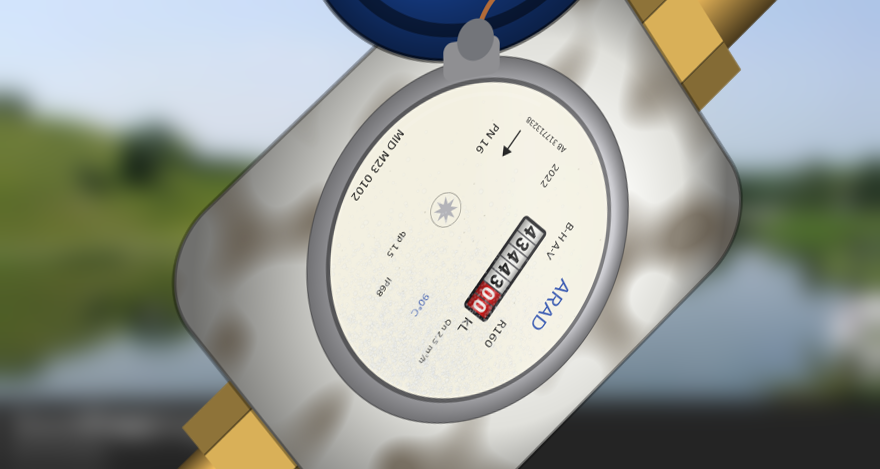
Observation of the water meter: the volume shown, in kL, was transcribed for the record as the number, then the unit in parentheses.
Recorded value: 43443.00 (kL)
